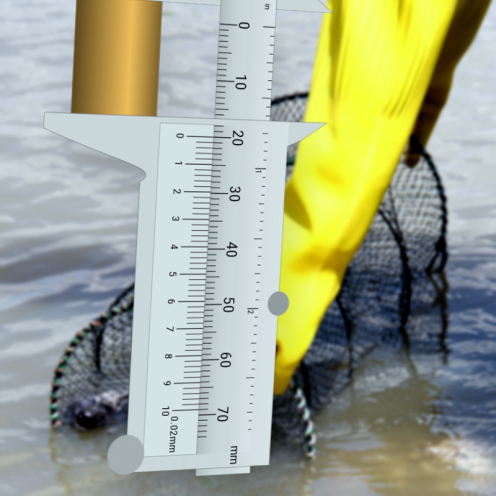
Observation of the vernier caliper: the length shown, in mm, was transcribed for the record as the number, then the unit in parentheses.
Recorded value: 20.0 (mm)
